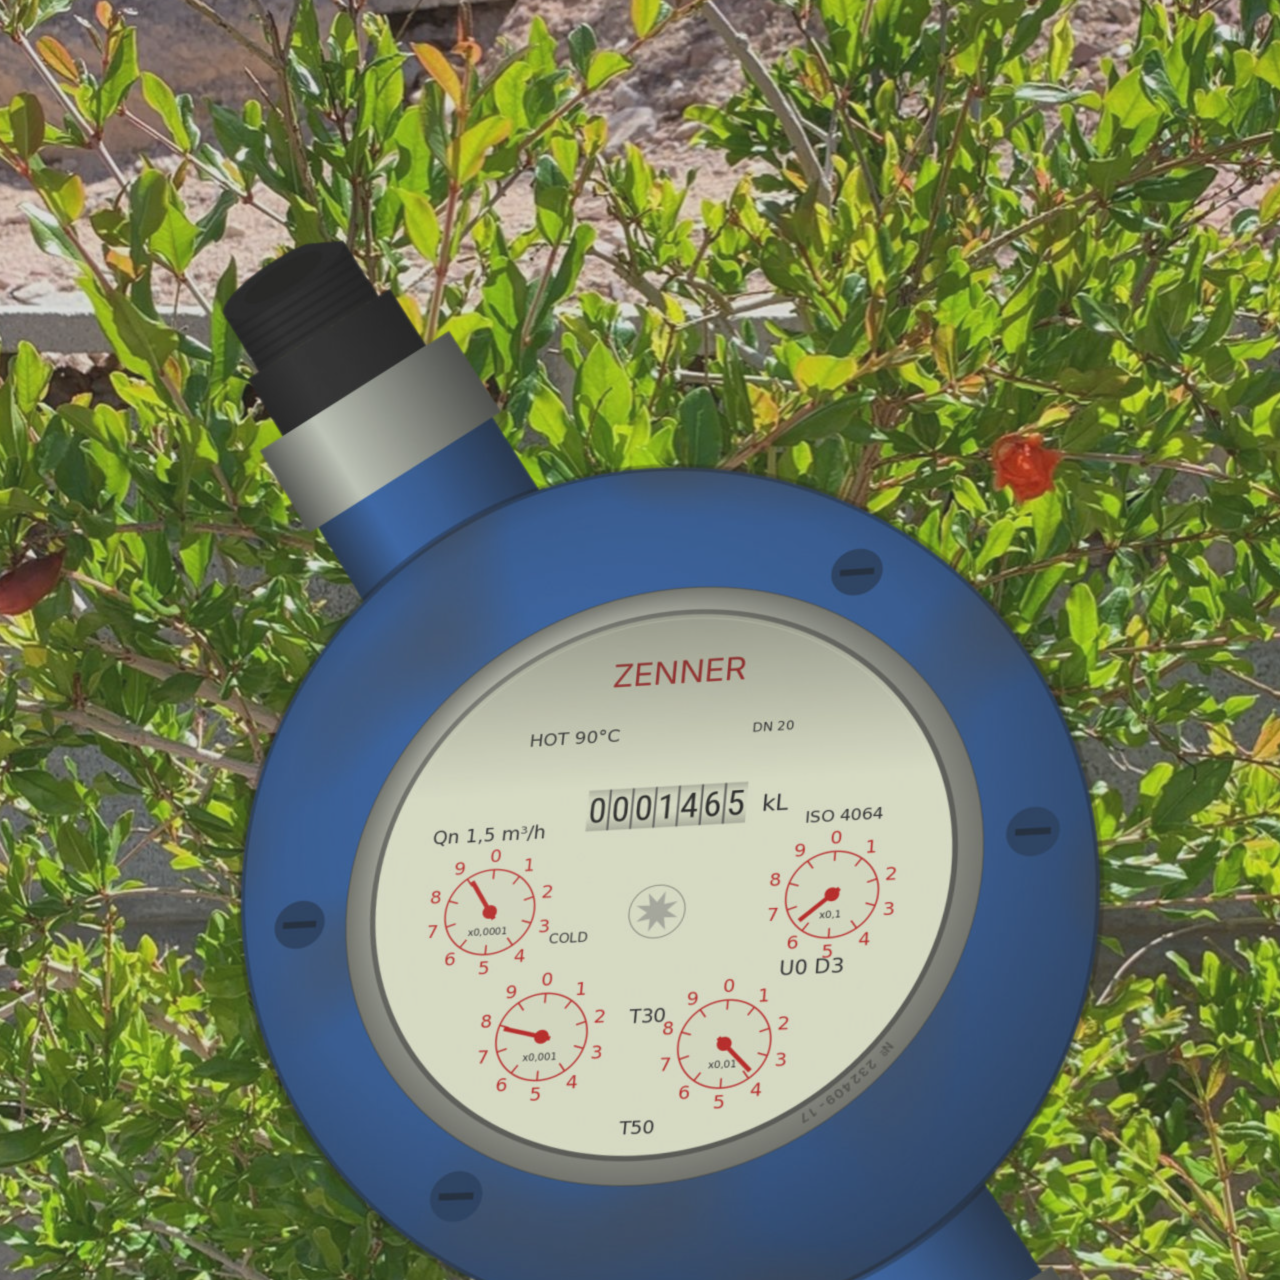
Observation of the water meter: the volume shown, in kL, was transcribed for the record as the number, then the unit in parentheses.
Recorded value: 1465.6379 (kL)
